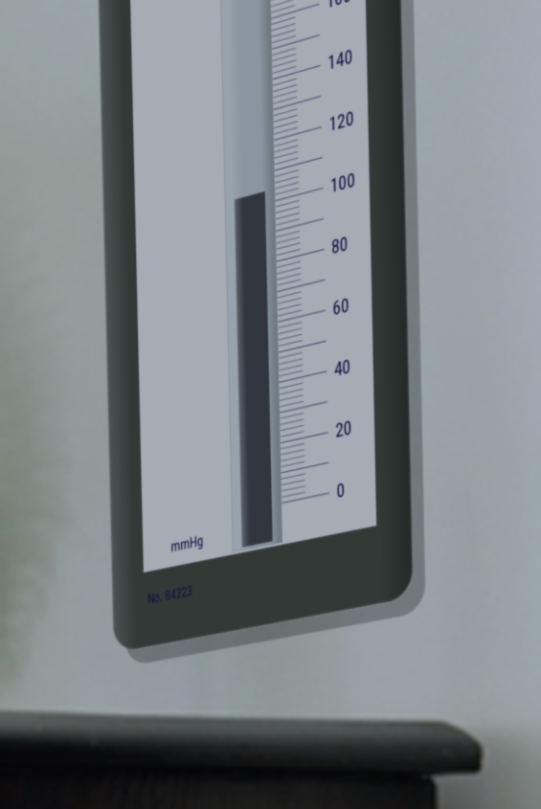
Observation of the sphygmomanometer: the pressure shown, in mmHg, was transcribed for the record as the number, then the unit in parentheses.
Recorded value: 104 (mmHg)
